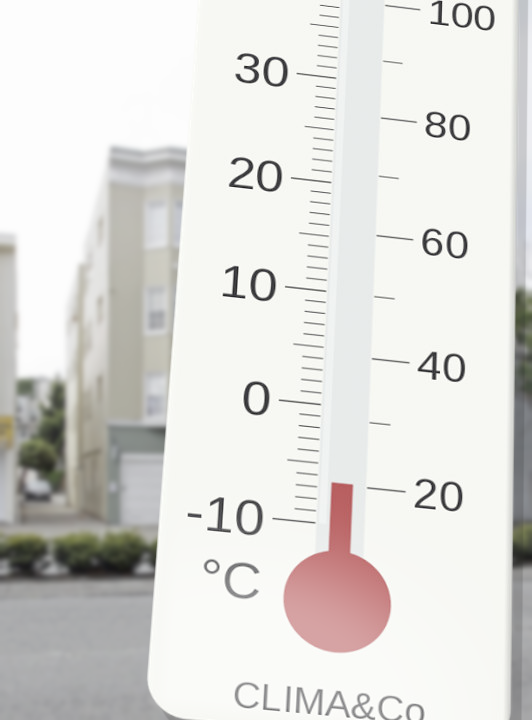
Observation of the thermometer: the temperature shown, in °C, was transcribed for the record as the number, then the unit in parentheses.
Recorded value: -6.5 (°C)
